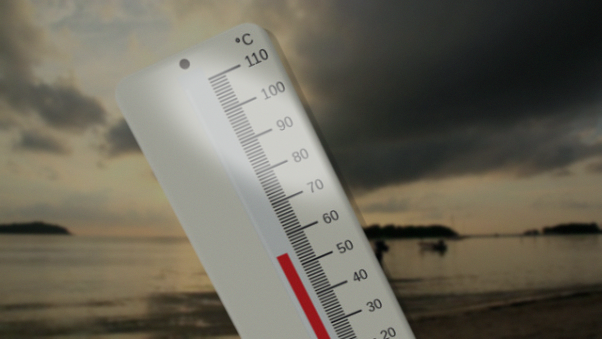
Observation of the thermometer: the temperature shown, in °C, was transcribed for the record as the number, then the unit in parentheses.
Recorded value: 55 (°C)
